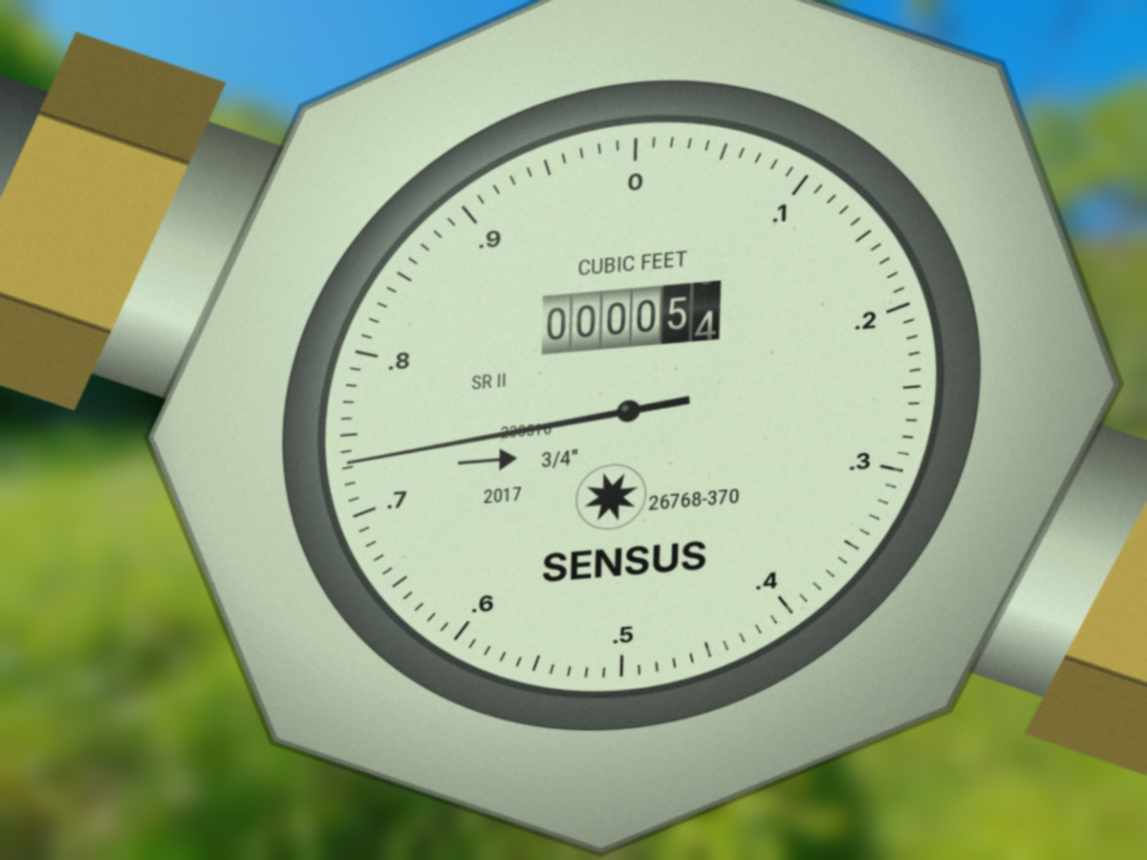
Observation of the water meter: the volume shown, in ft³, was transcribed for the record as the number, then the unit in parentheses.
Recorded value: 53.73 (ft³)
